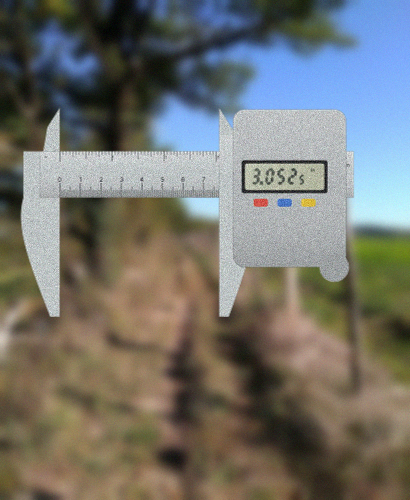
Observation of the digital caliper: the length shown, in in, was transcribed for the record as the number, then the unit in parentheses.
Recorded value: 3.0525 (in)
